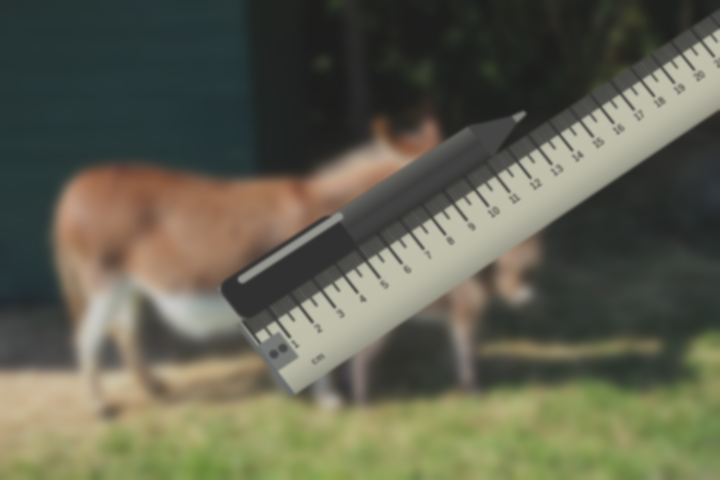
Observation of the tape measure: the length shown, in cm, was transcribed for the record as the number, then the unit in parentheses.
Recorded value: 13.5 (cm)
